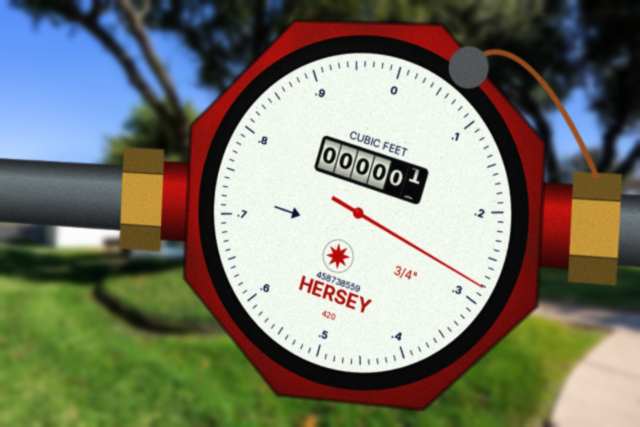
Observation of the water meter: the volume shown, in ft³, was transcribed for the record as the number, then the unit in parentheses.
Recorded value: 1.28 (ft³)
